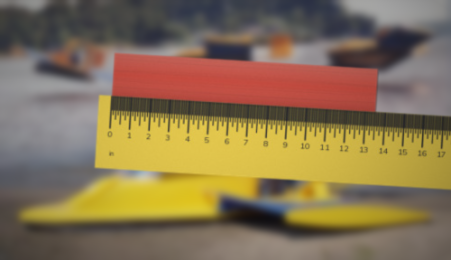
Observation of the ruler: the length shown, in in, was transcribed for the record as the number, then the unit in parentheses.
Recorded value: 13.5 (in)
